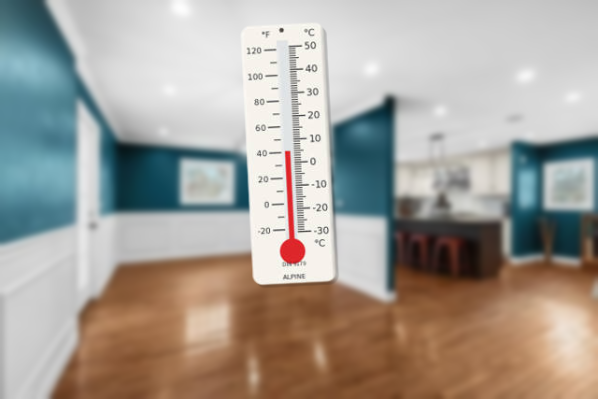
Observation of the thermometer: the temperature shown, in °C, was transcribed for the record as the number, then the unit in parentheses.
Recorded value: 5 (°C)
